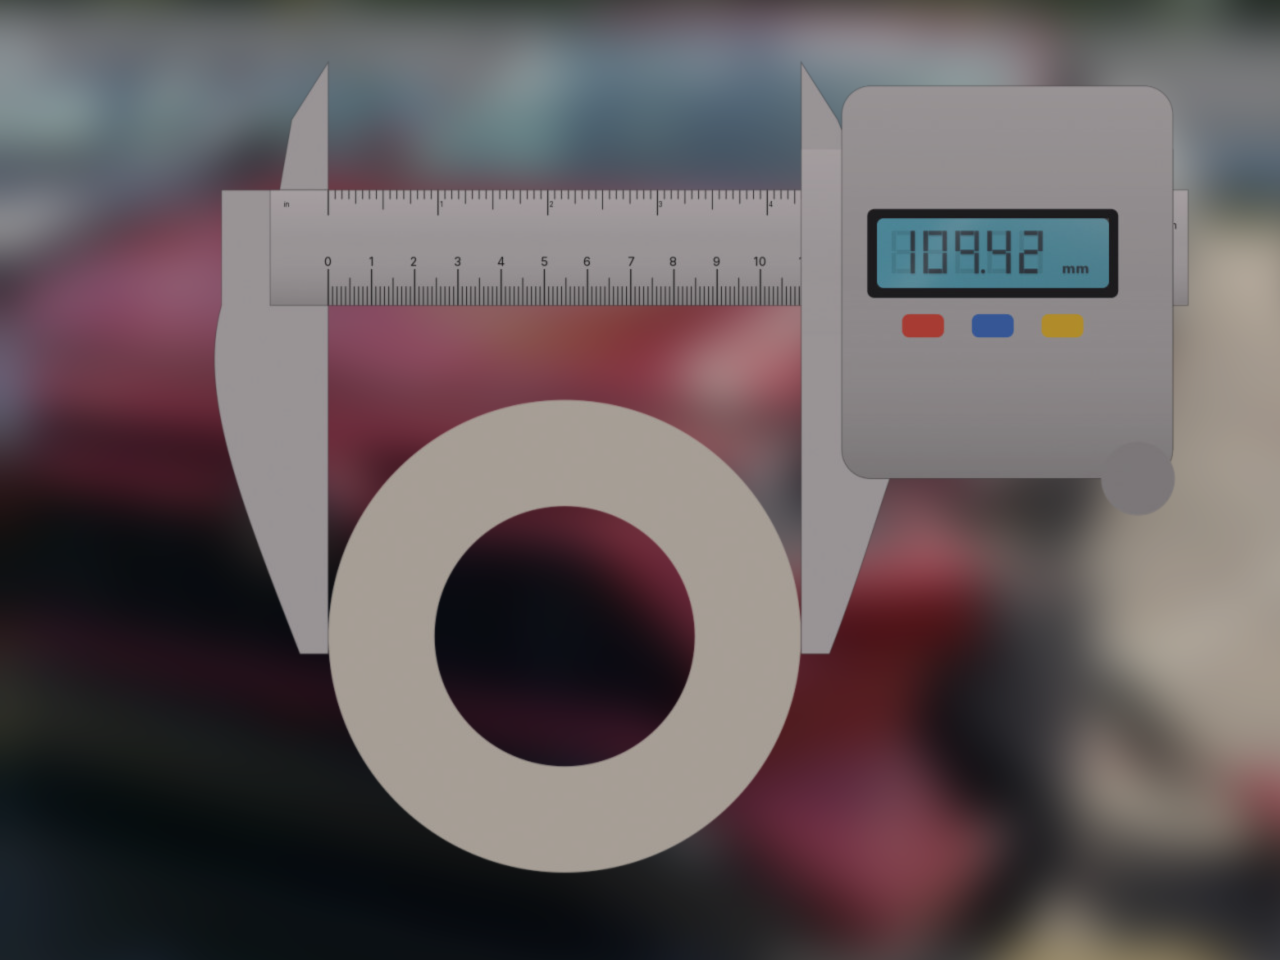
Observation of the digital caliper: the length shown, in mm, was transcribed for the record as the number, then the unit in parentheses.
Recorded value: 109.42 (mm)
